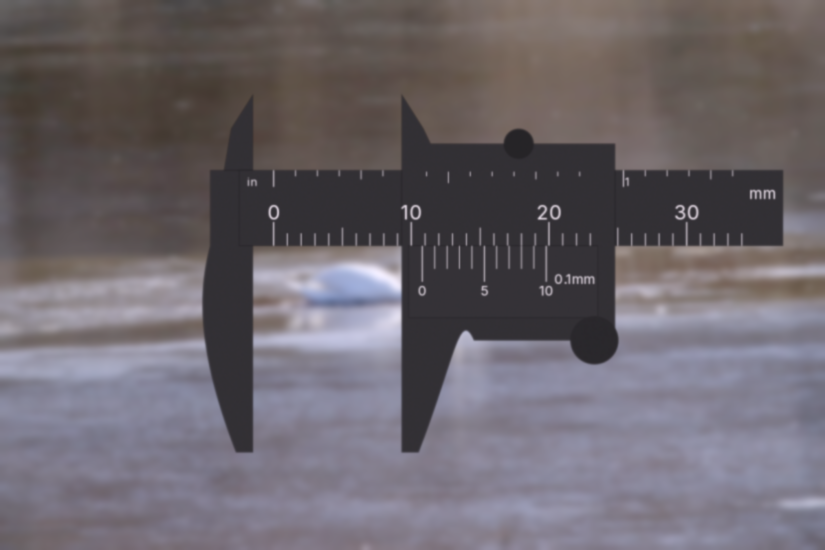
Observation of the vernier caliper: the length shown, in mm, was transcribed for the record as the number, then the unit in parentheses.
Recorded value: 10.8 (mm)
